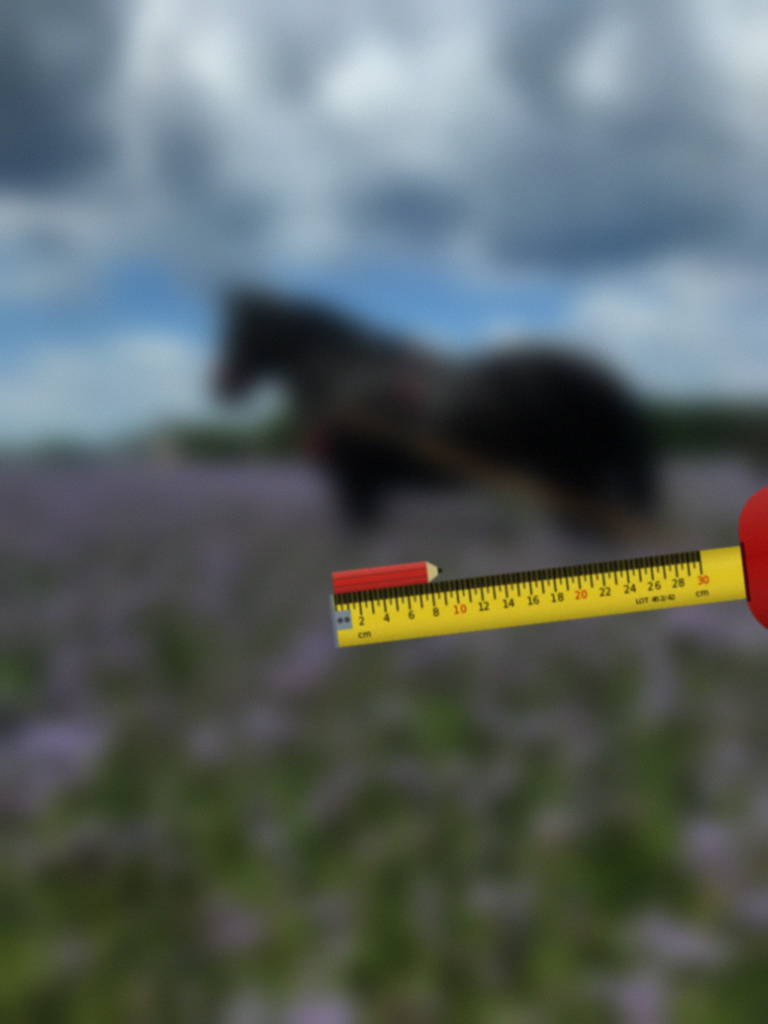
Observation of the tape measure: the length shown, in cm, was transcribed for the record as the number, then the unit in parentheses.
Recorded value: 9 (cm)
